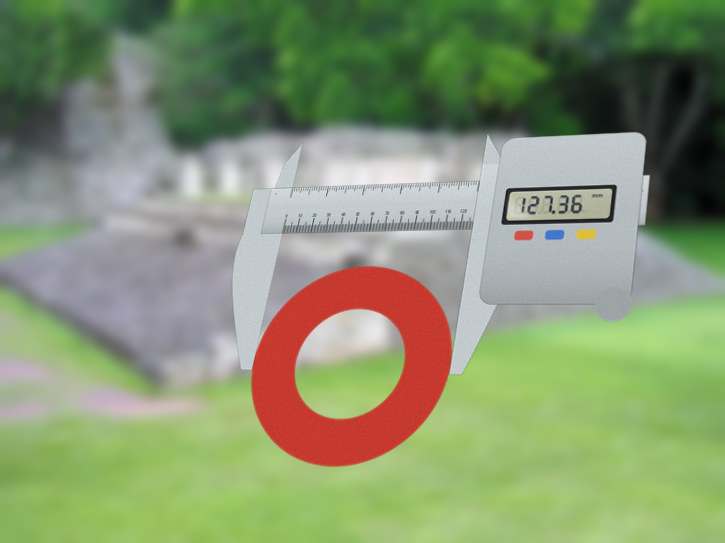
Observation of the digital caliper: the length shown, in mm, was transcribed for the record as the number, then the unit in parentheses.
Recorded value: 127.36 (mm)
